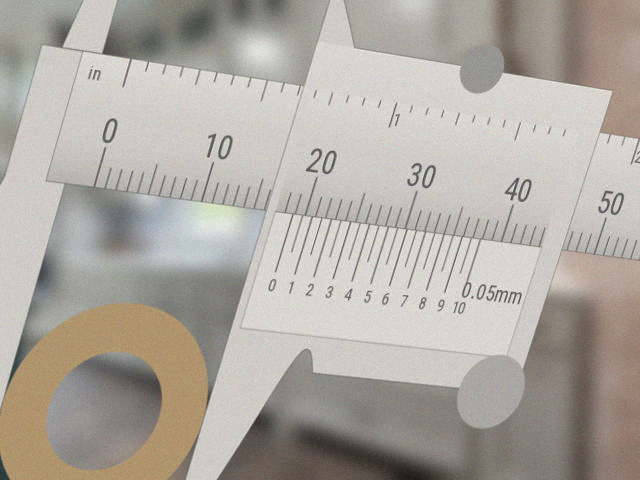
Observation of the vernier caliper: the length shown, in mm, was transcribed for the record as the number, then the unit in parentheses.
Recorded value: 18.8 (mm)
